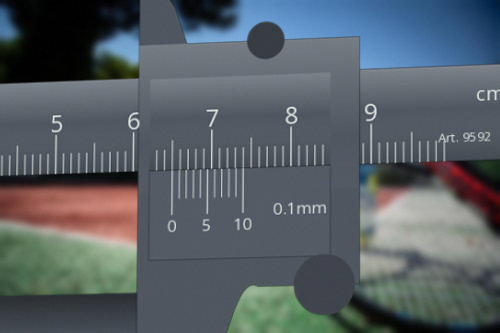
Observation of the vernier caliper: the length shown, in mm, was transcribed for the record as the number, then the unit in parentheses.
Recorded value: 65.0 (mm)
